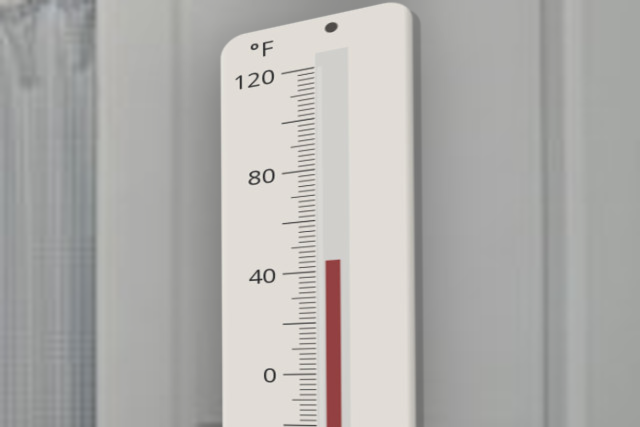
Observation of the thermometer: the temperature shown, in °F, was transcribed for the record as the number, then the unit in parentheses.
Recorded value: 44 (°F)
